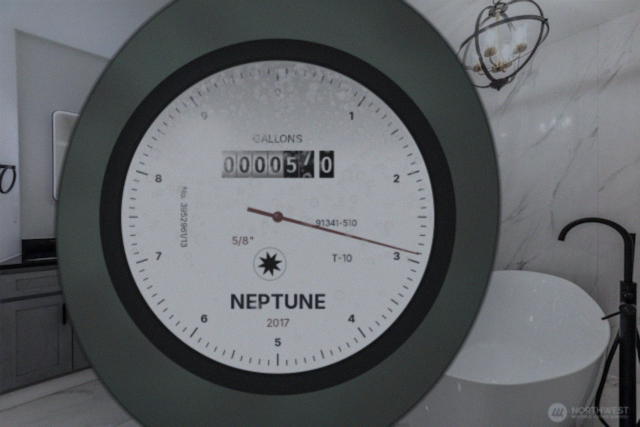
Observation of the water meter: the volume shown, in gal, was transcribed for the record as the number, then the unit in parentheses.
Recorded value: 572.9 (gal)
